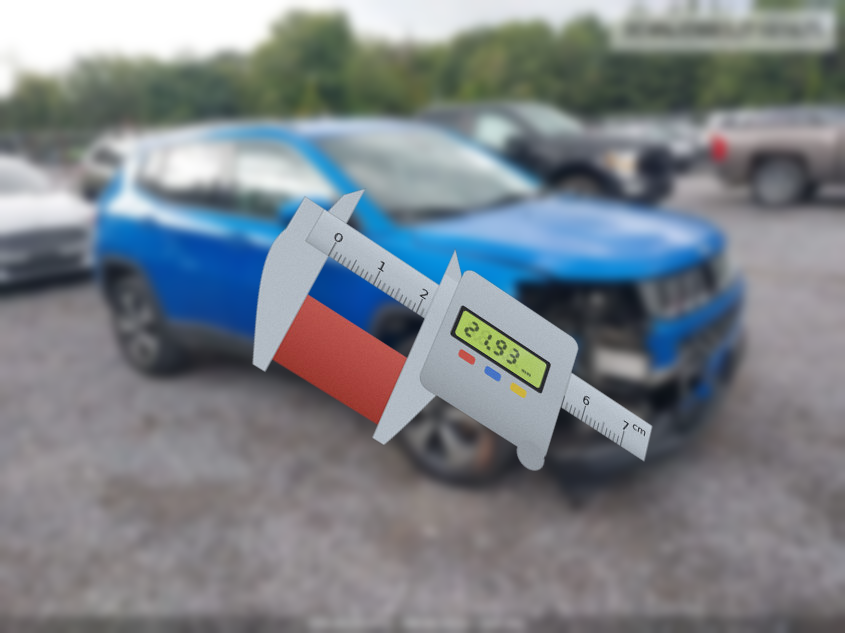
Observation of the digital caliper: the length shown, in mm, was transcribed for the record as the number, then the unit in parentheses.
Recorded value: 21.93 (mm)
